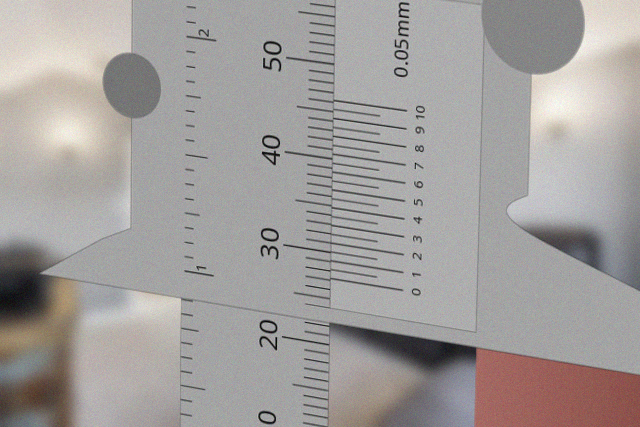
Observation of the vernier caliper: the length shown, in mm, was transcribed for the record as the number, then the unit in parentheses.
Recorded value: 27.2 (mm)
